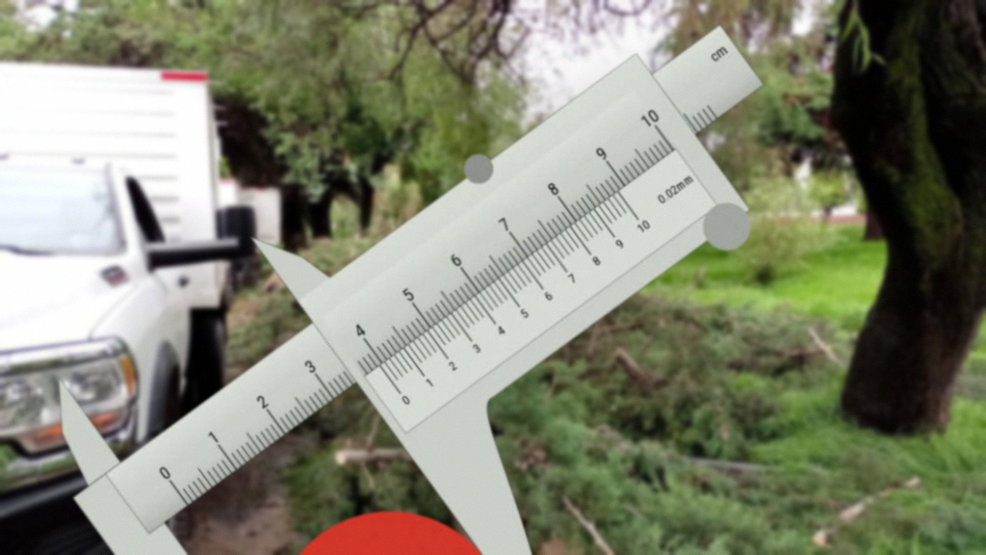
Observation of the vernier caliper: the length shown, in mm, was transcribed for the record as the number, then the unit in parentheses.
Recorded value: 39.5 (mm)
